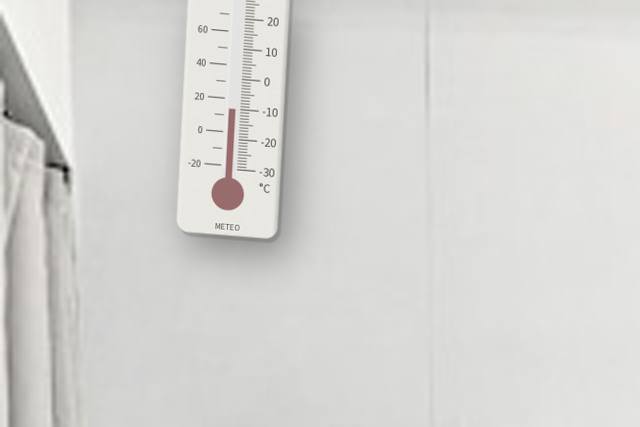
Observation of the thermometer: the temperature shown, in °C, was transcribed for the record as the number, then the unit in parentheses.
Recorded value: -10 (°C)
